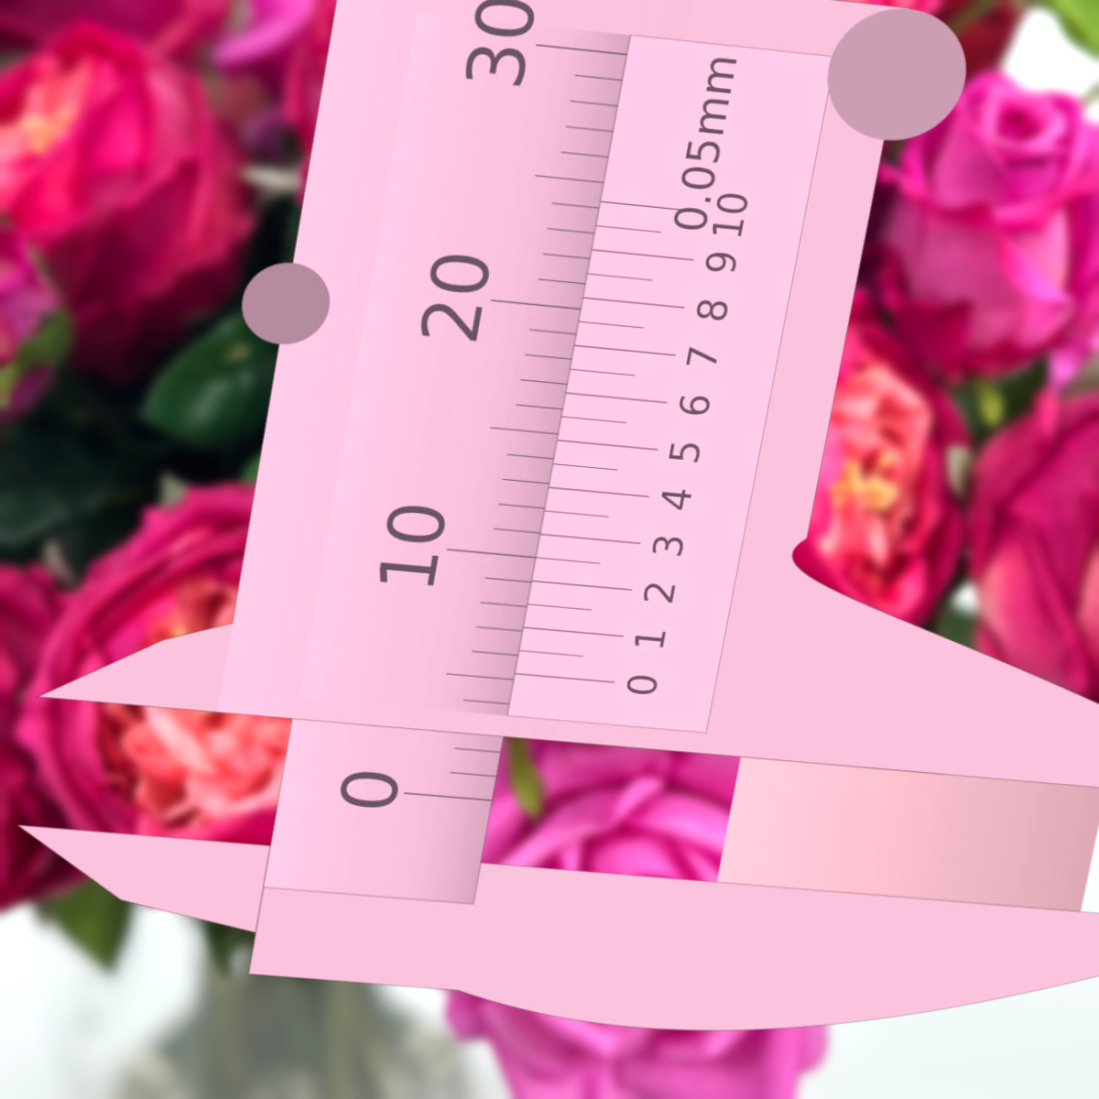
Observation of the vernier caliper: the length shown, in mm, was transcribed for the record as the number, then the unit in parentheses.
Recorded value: 5.25 (mm)
